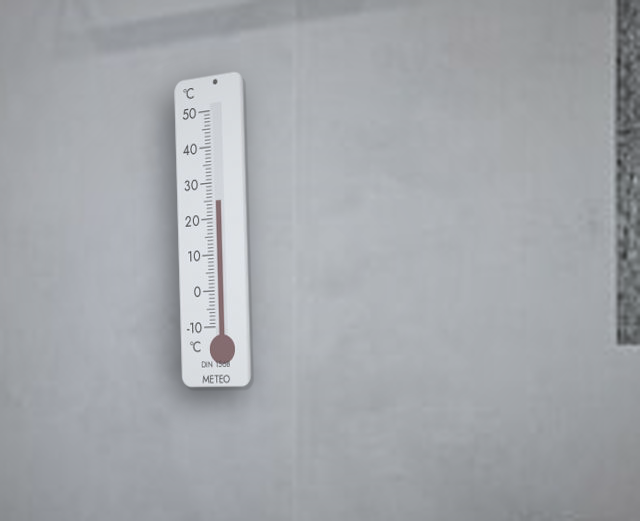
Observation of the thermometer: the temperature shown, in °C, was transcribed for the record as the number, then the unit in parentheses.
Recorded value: 25 (°C)
